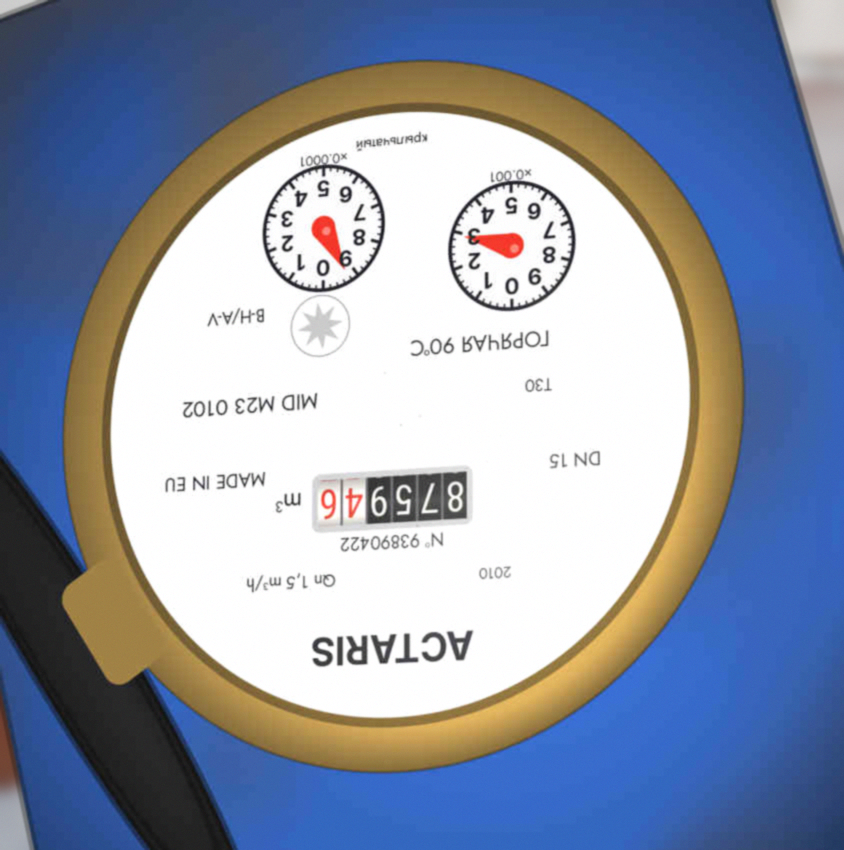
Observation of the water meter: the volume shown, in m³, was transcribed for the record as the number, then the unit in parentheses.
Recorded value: 8759.4629 (m³)
